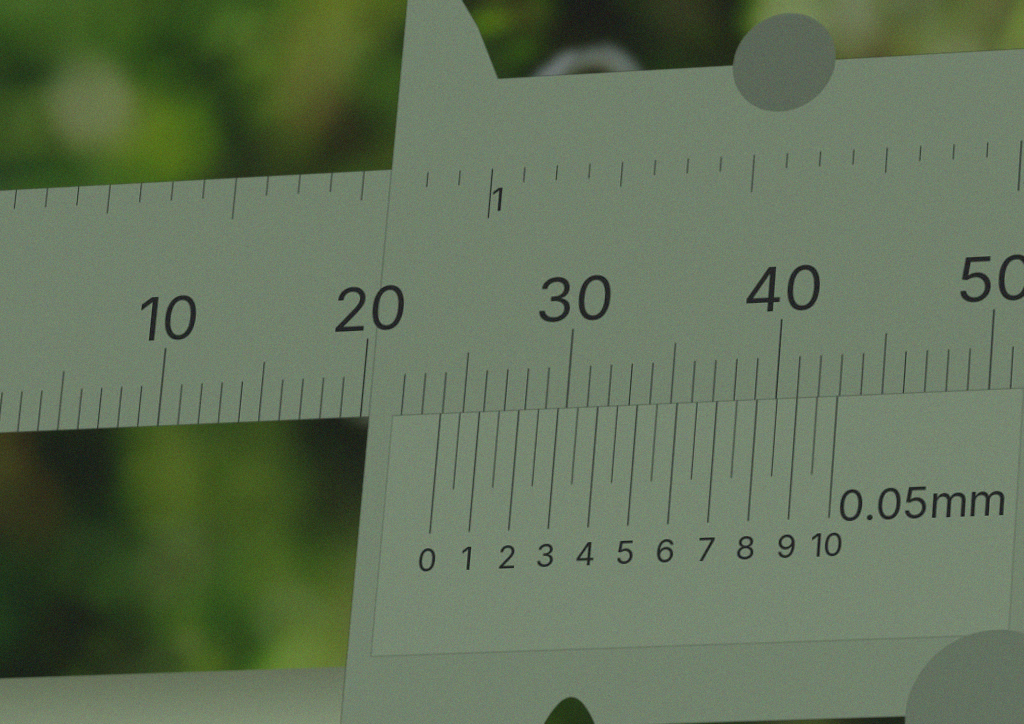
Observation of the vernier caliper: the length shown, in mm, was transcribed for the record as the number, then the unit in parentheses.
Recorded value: 23.9 (mm)
